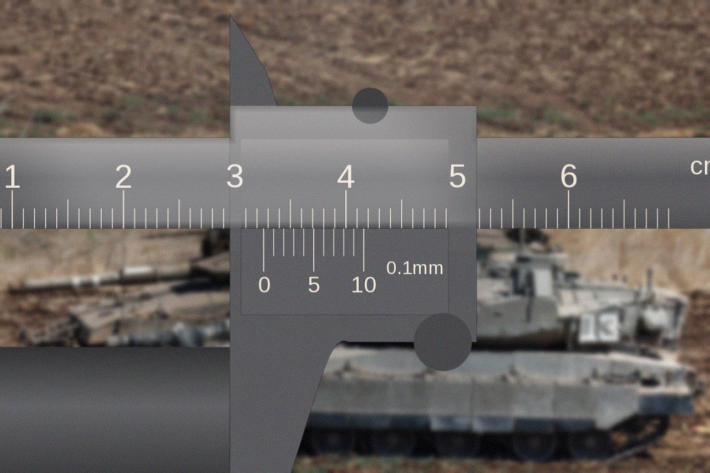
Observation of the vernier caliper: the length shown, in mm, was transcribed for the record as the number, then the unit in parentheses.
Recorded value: 32.6 (mm)
